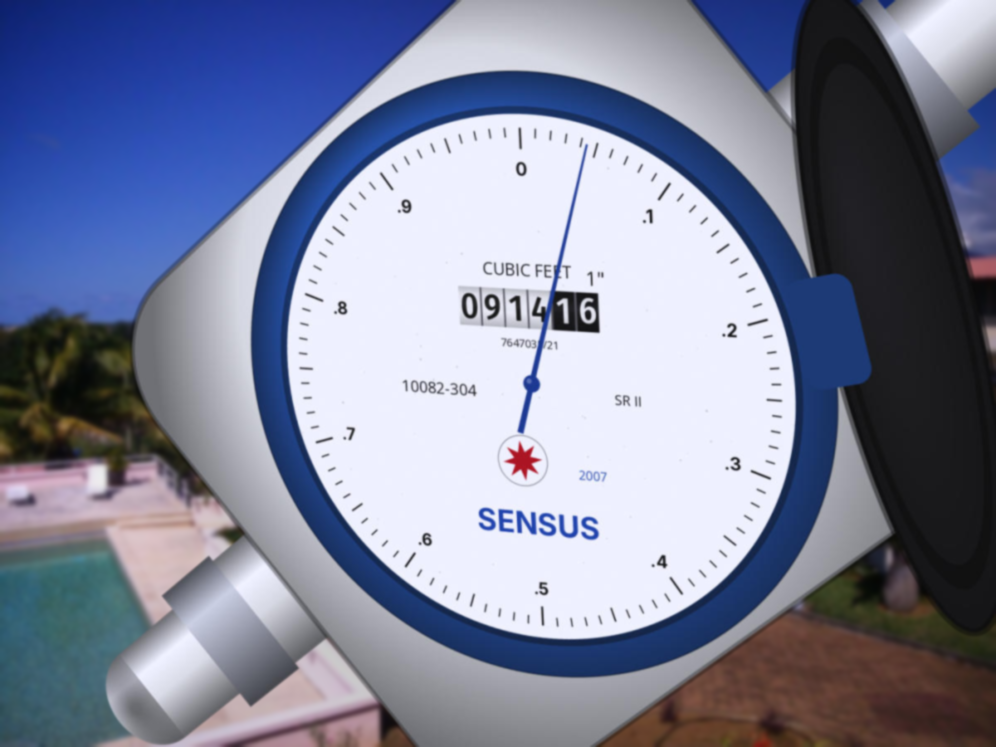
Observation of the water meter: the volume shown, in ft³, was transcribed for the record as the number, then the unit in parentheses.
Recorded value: 91416.04 (ft³)
